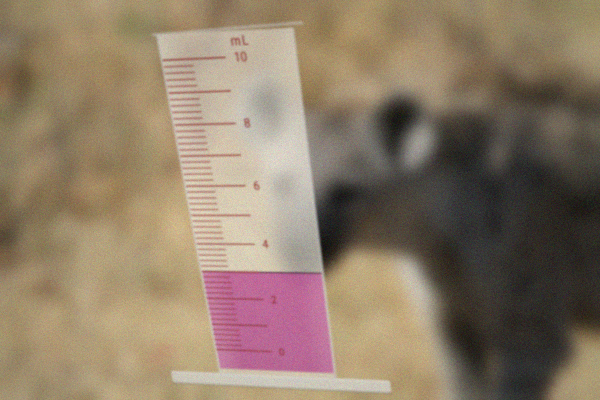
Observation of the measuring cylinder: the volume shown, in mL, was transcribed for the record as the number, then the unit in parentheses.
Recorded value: 3 (mL)
